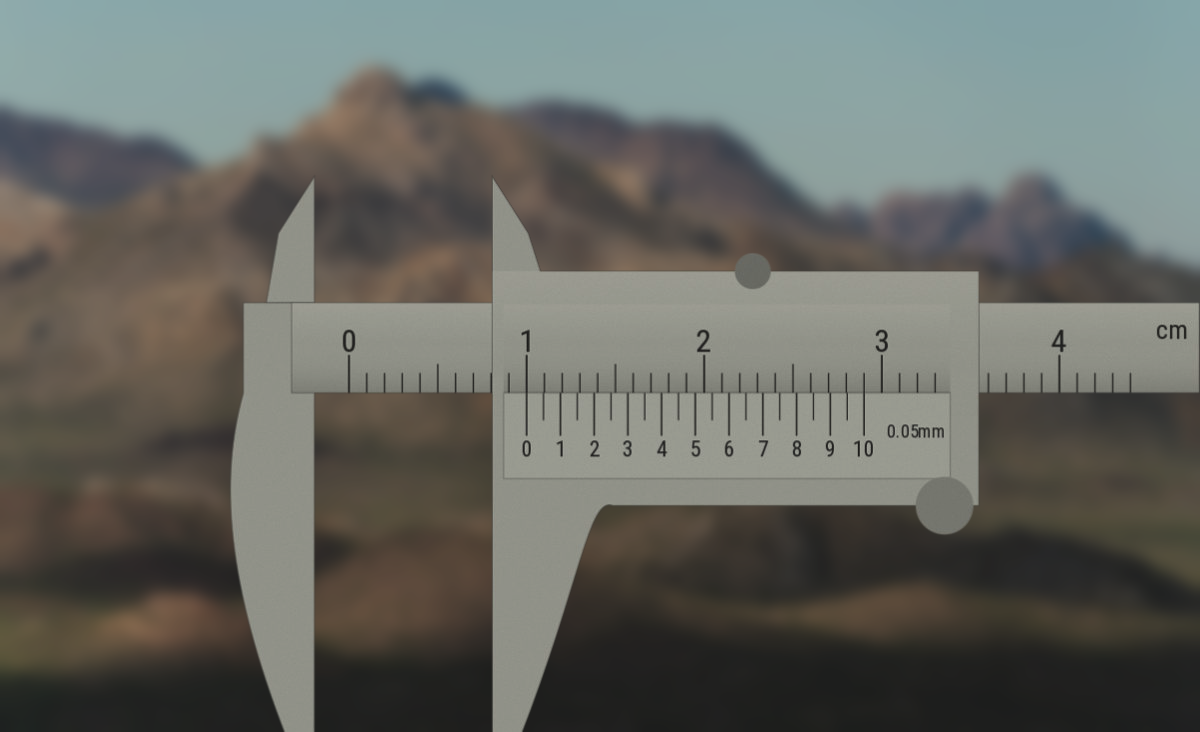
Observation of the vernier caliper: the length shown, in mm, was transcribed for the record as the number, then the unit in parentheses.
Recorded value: 10.0 (mm)
